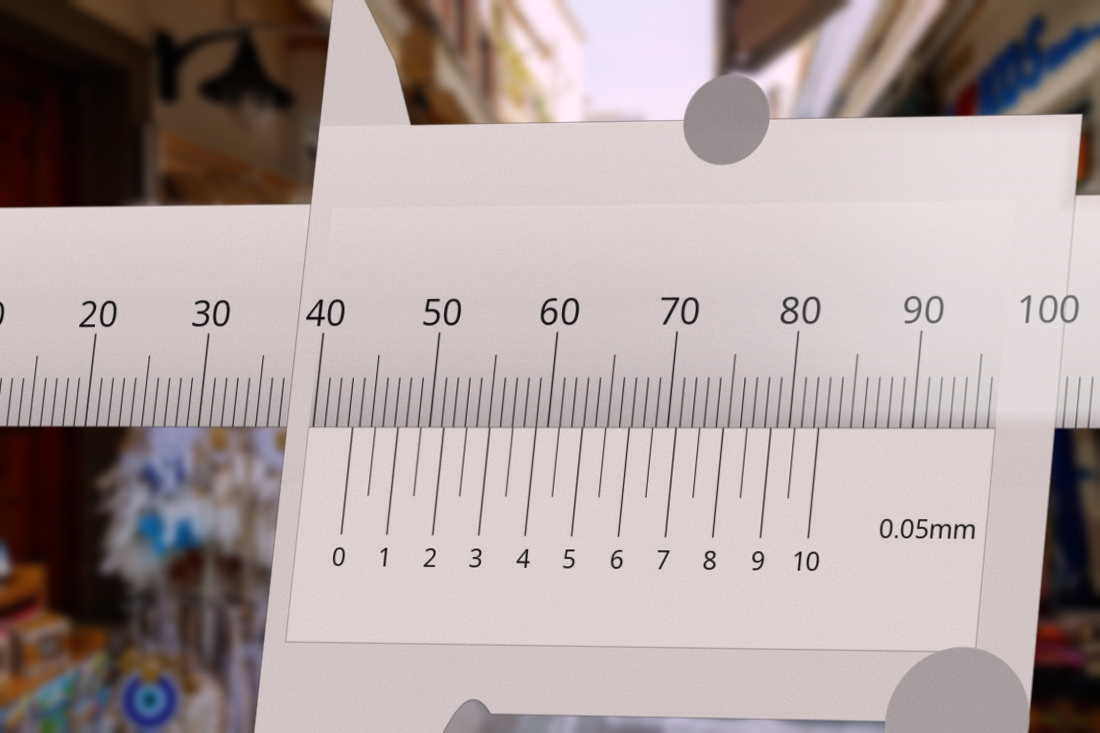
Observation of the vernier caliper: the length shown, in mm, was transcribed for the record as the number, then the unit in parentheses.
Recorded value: 43.4 (mm)
